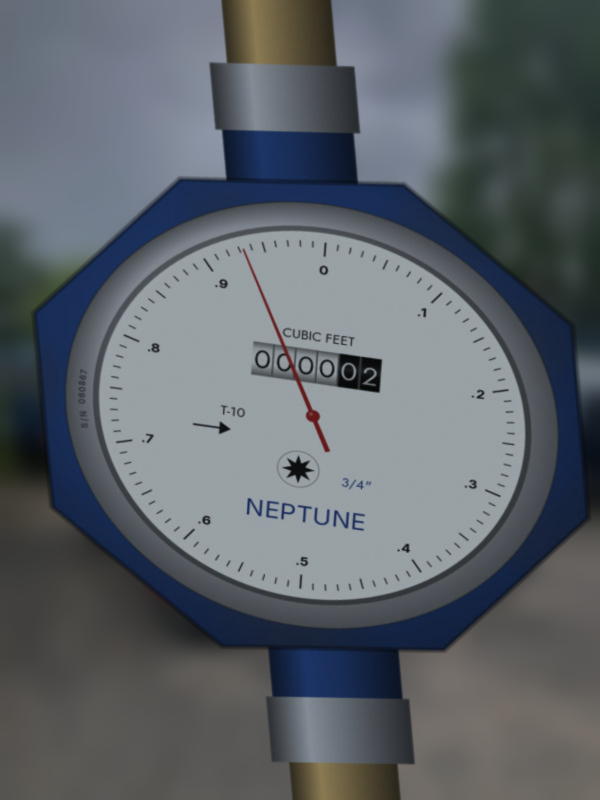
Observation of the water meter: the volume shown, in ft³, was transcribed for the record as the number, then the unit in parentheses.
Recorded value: 1.93 (ft³)
